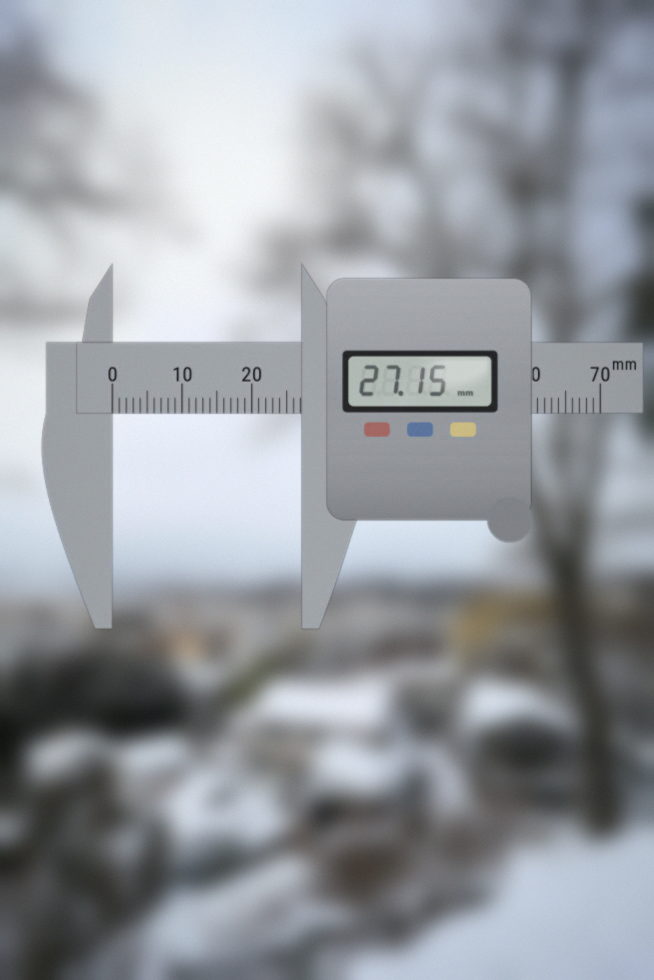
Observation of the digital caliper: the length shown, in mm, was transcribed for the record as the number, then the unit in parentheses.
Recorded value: 27.15 (mm)
